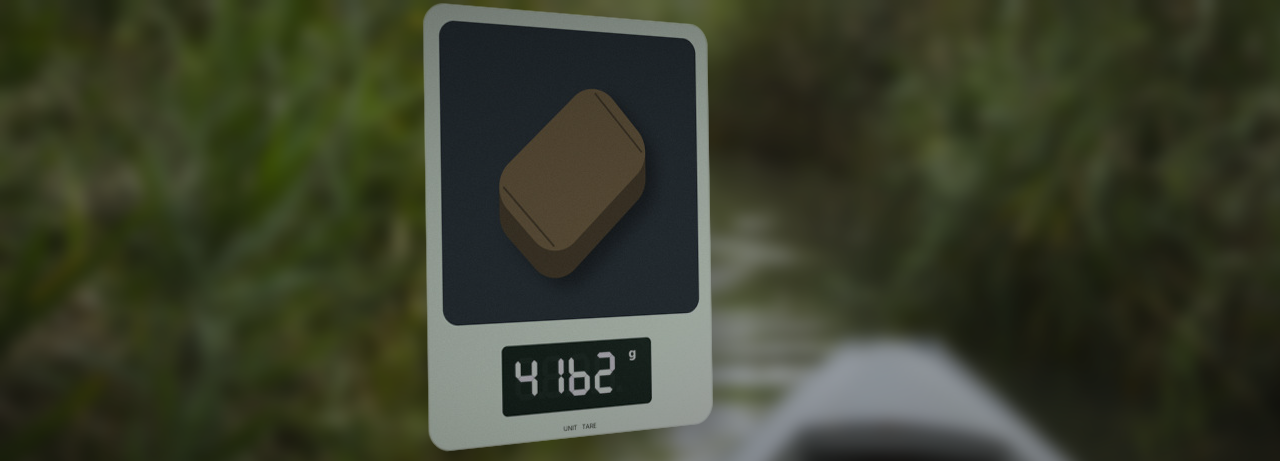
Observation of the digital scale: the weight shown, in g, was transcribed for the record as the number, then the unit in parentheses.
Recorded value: 4162 (g)
